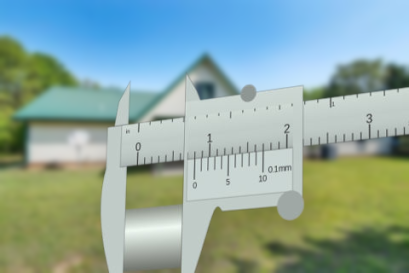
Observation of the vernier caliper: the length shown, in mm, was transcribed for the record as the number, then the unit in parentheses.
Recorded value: 8.0 (mm)
